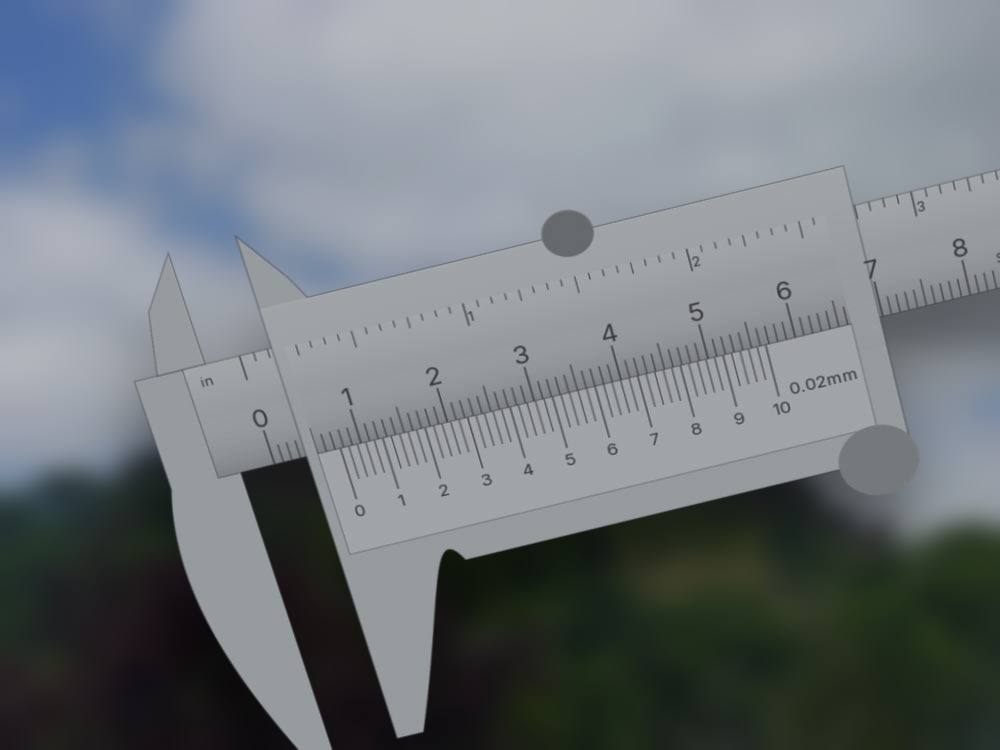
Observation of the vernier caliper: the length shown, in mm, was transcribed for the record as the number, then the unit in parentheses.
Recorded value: 7.6 (mm)
